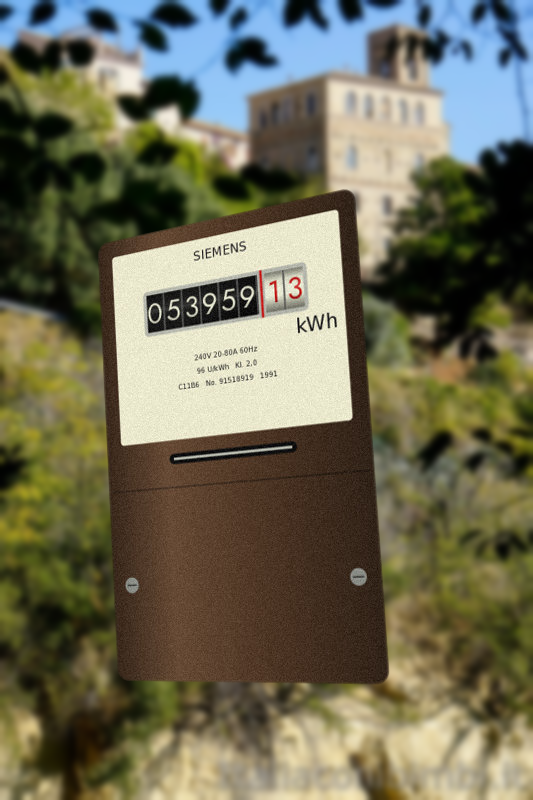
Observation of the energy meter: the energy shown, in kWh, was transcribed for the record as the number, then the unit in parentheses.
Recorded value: 53959.13 (kWh)
